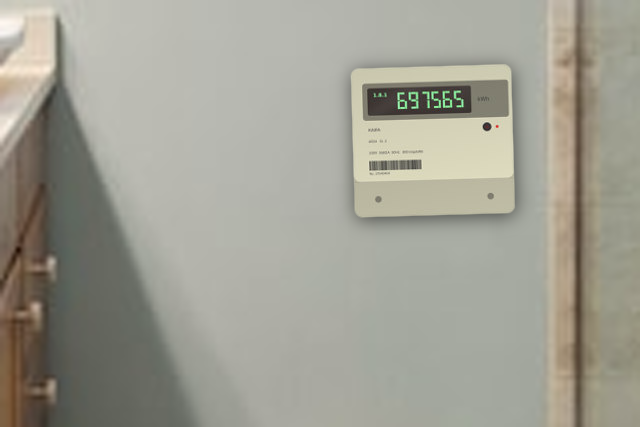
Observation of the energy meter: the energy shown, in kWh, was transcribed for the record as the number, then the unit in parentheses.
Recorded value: 697565 (kWh)
